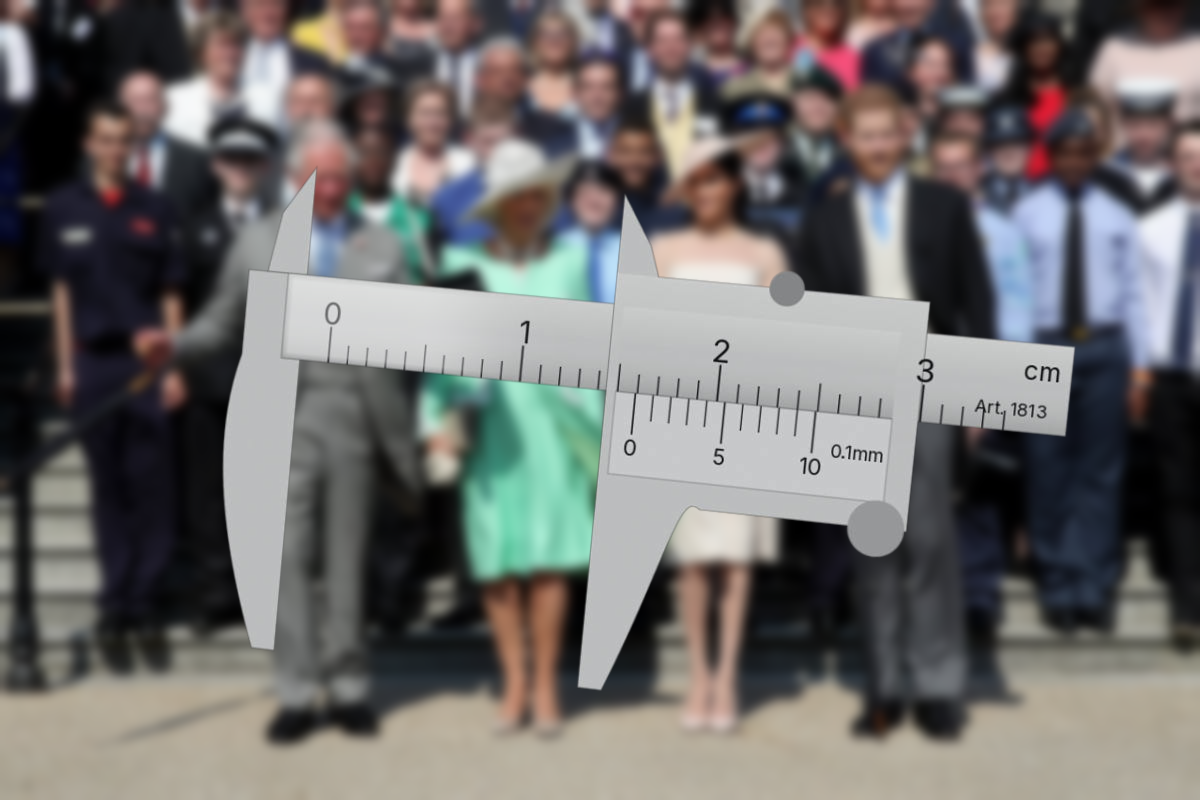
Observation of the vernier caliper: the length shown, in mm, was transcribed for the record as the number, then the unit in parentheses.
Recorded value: 15.9 (mm)
